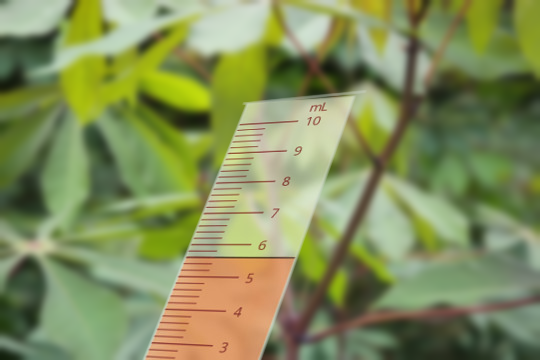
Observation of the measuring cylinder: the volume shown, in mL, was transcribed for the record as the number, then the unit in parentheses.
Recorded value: 5.6 (mL)
